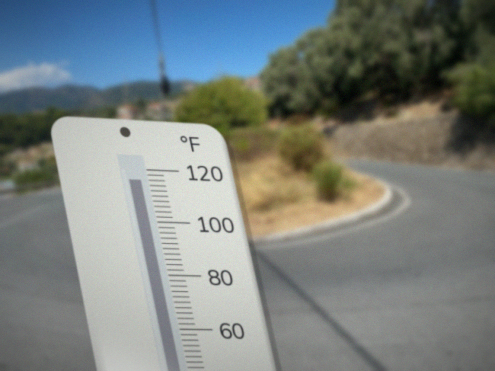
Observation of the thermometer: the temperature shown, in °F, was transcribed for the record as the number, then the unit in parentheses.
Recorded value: 116 (°F)
